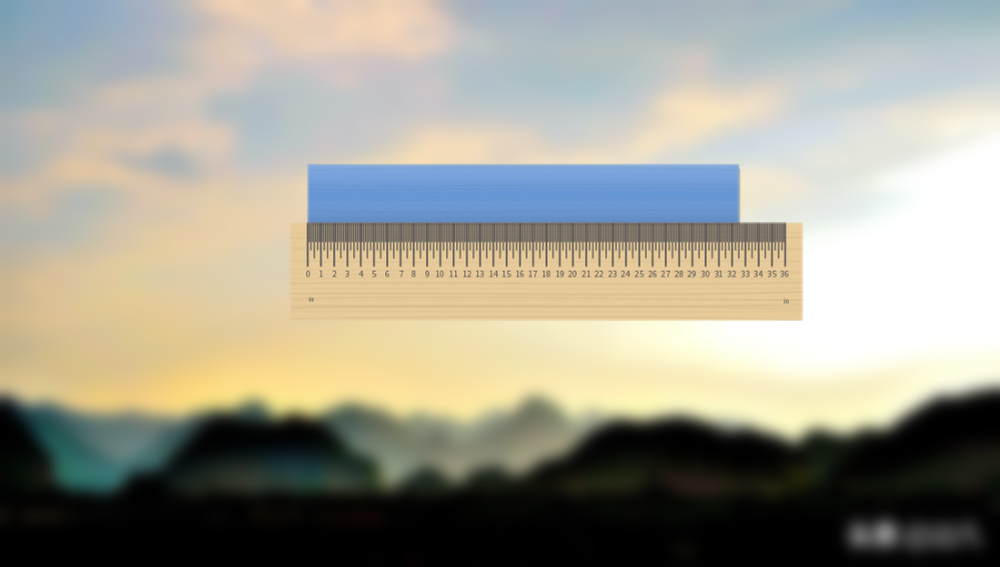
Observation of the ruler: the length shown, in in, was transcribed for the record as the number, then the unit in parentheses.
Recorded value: 32.5 (in)
